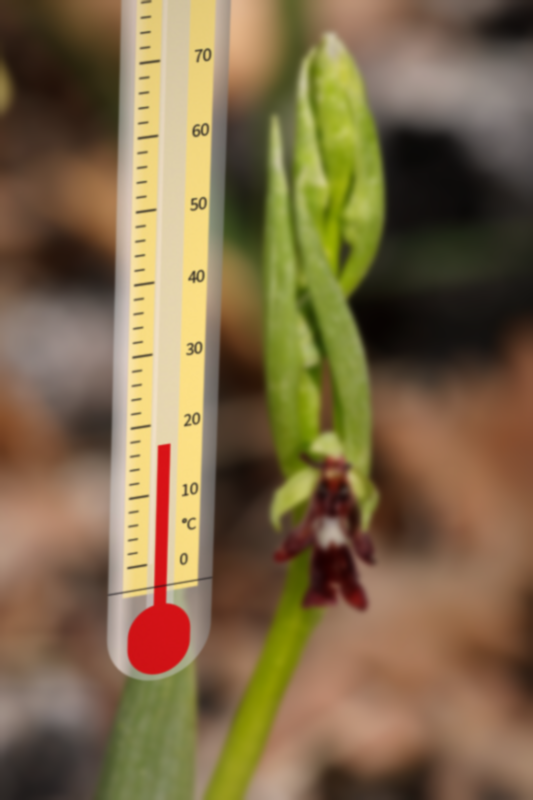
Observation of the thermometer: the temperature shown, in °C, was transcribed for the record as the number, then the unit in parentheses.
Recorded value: 17 (°C)
